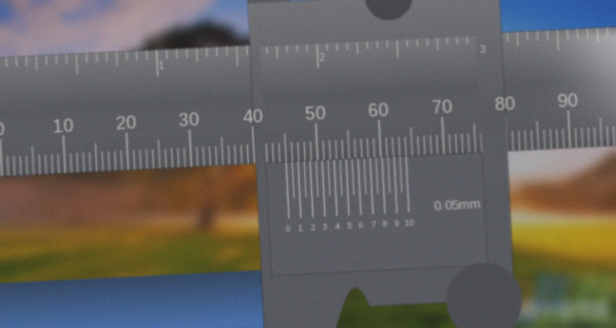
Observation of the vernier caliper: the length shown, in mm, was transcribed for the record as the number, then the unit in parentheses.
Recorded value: 45.0 (mm)
